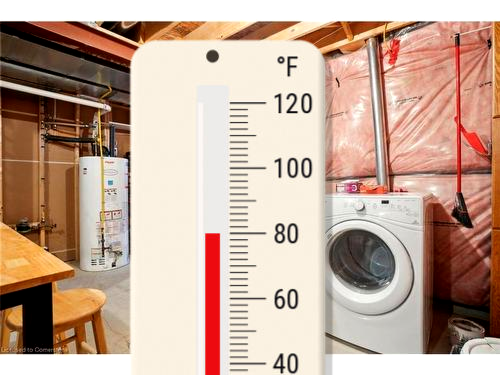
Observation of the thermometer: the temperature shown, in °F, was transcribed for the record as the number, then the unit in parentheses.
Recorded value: 80 (°F)
